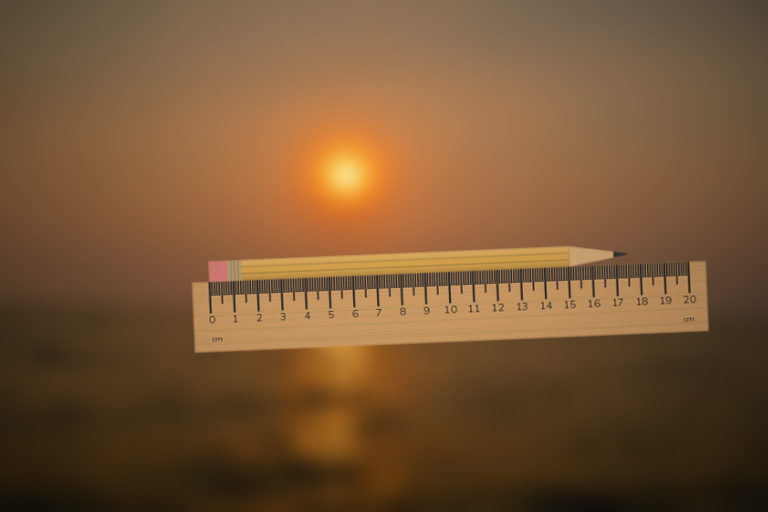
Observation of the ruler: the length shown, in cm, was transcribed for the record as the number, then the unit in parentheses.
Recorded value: 17.5 (cm)
